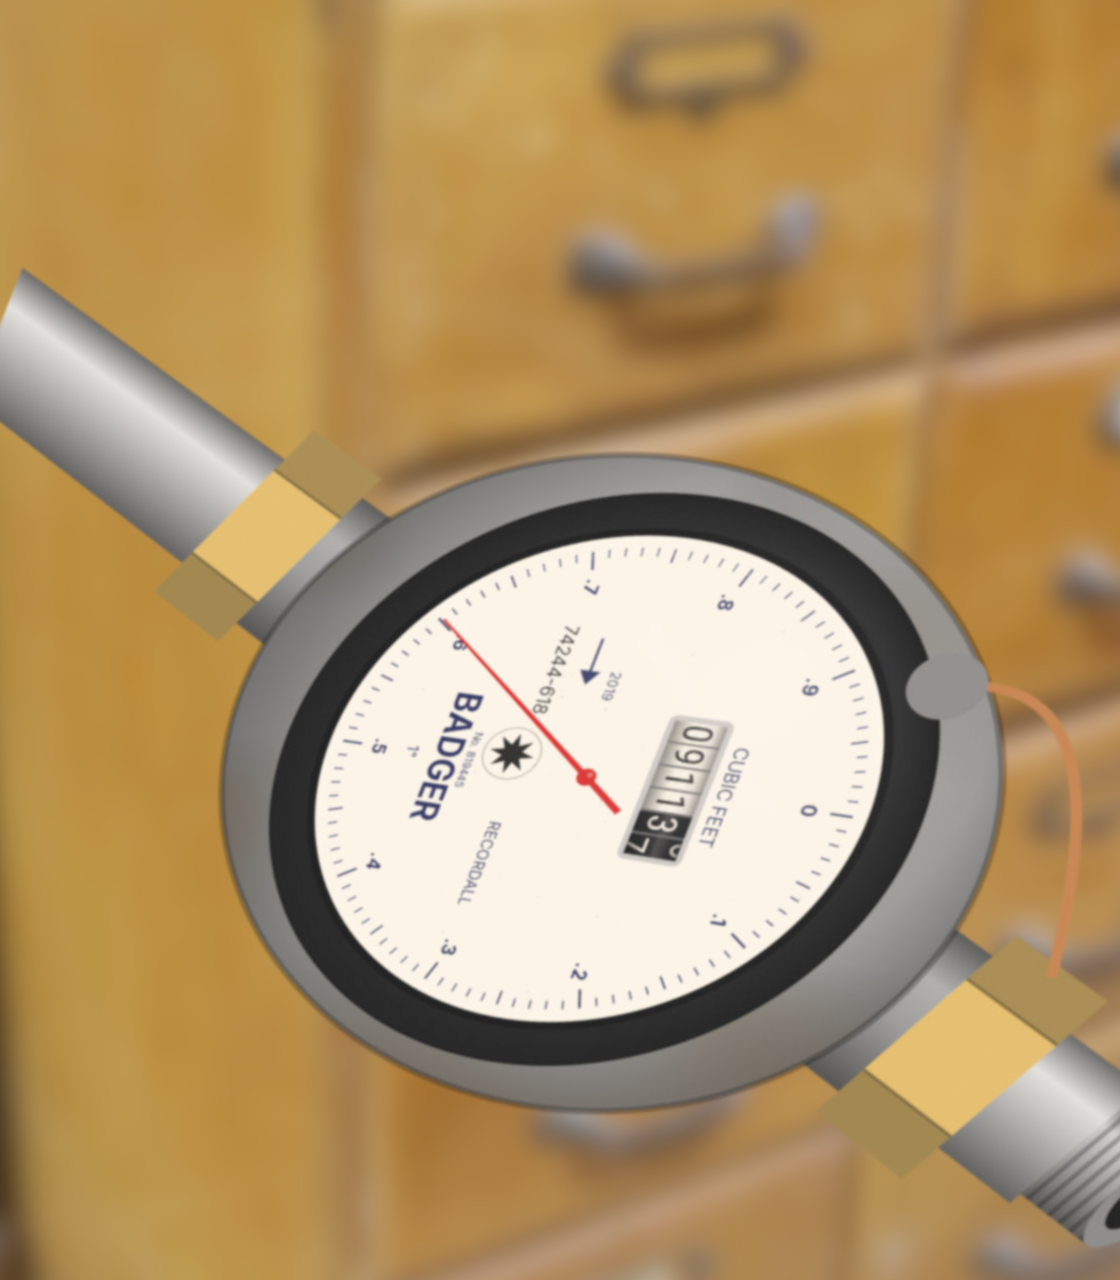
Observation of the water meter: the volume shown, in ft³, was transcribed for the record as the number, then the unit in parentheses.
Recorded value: 91136.60 (ft³)
